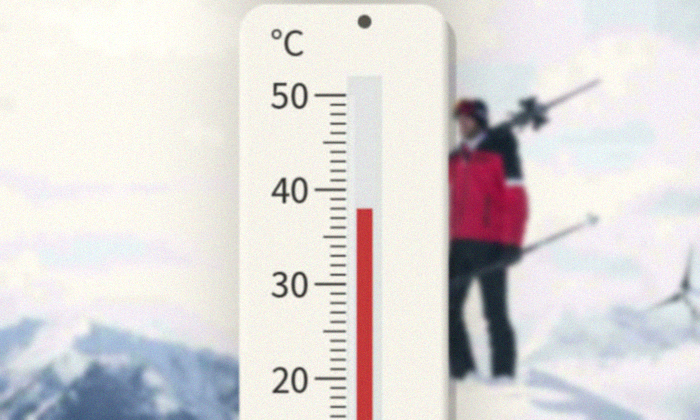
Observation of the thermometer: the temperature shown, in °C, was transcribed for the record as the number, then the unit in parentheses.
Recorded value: 38 (°C)
